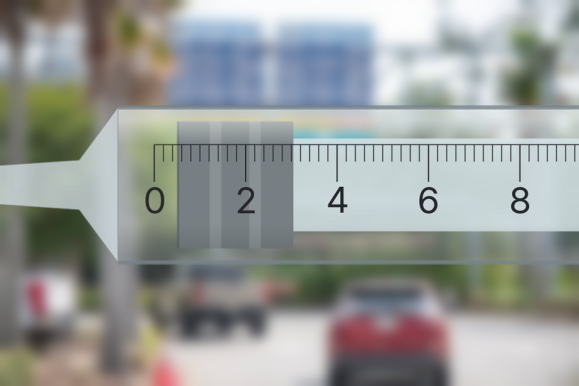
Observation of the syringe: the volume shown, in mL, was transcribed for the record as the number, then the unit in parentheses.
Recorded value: 0.5 (mL)
